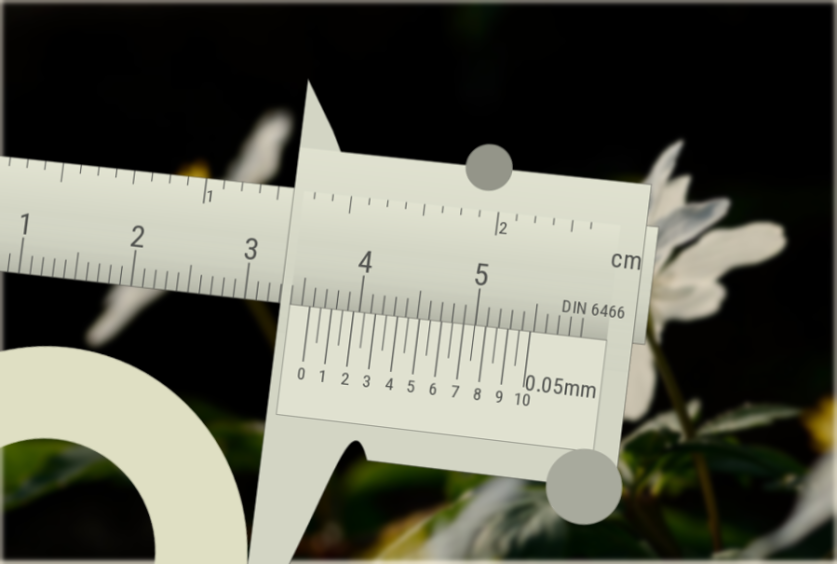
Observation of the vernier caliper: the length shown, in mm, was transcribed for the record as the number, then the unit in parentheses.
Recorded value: 35.7 (mm)
